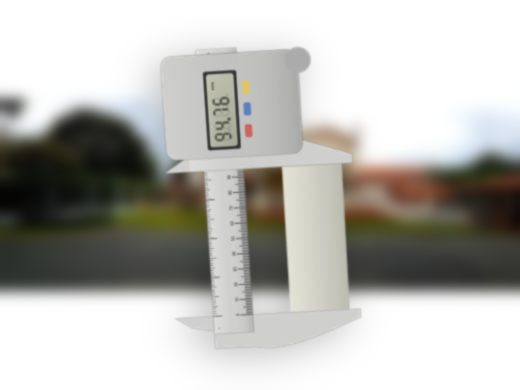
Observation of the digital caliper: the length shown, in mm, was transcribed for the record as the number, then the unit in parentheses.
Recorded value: 94.76 (mm)
